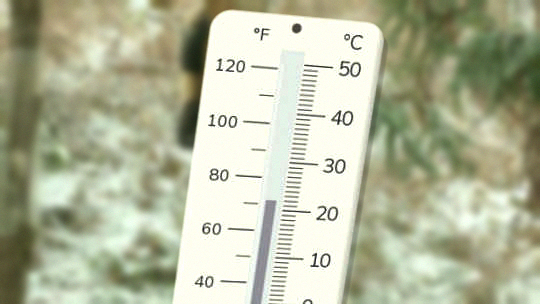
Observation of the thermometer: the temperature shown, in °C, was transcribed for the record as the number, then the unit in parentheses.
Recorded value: 22 (°C)
